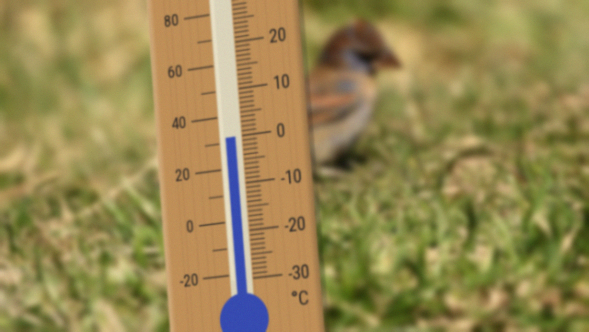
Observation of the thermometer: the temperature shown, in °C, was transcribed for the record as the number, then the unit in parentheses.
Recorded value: 0 (°C)
